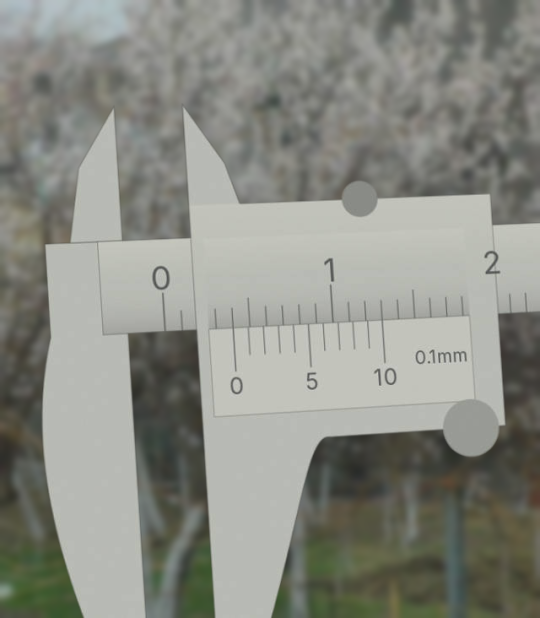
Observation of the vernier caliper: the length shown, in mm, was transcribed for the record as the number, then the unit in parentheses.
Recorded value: 4.0 (mm)
